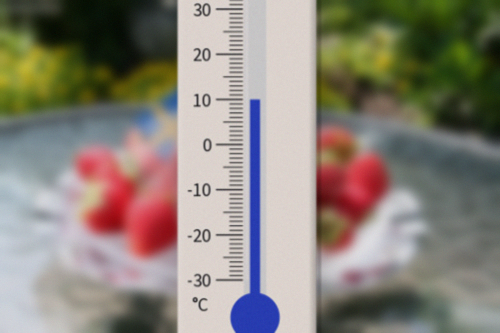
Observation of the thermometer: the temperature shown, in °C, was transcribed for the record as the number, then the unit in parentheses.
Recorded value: 10 (°C)
